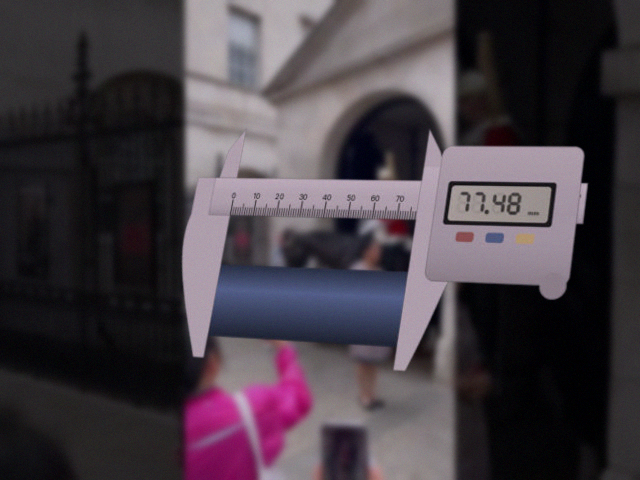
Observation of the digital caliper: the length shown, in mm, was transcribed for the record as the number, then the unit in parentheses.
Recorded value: 77.48 (mm)
